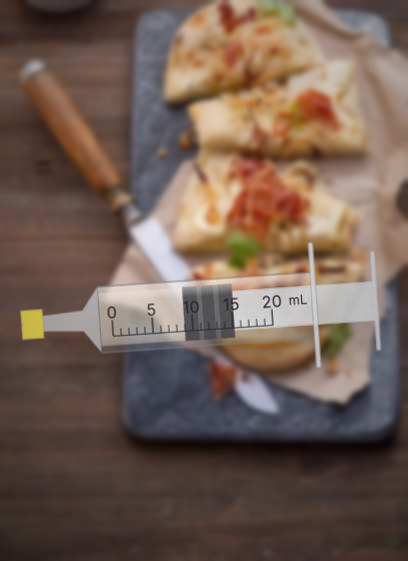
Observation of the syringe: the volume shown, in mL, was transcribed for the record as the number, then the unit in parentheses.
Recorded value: 9 (mL)
